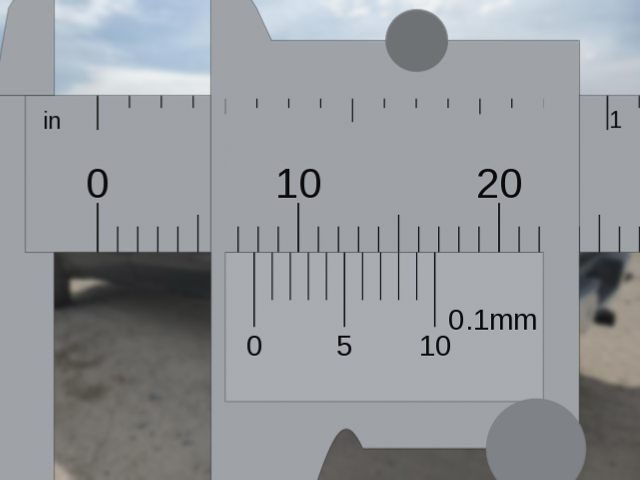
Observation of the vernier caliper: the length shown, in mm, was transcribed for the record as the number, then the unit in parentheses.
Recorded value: 7.8 (mm)
